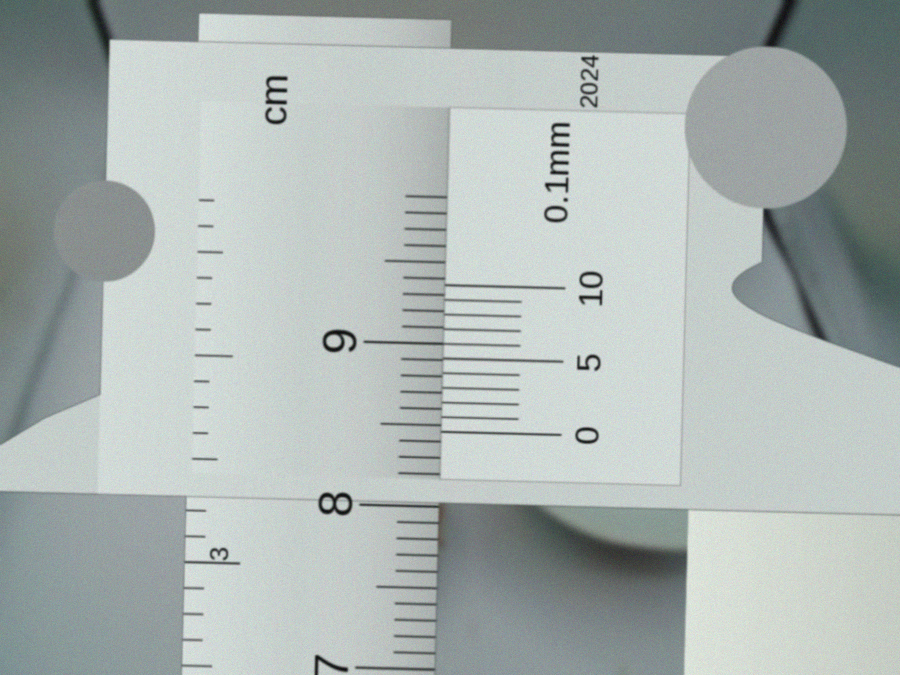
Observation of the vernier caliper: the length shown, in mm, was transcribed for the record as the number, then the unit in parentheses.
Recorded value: 84.6 (mm)
